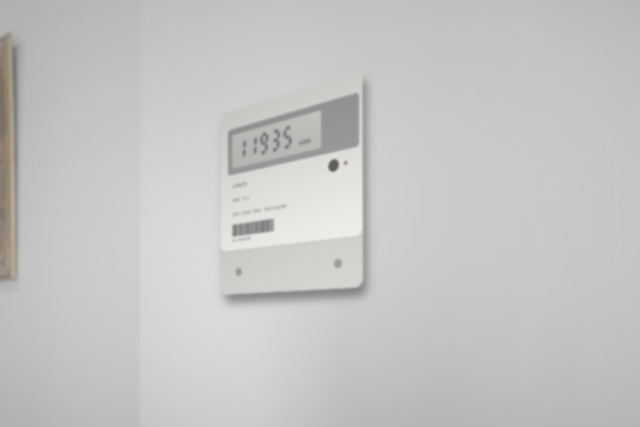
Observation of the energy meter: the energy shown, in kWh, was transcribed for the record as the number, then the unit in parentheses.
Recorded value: 11935 (kWh)
